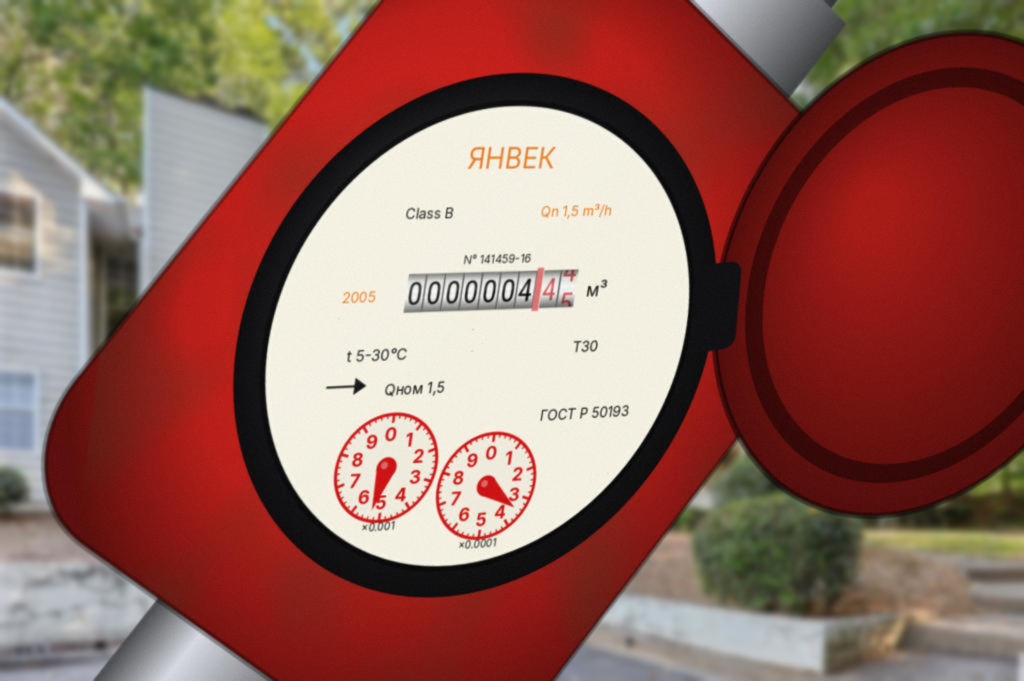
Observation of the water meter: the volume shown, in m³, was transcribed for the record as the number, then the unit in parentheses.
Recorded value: 4.4453 (m³)
